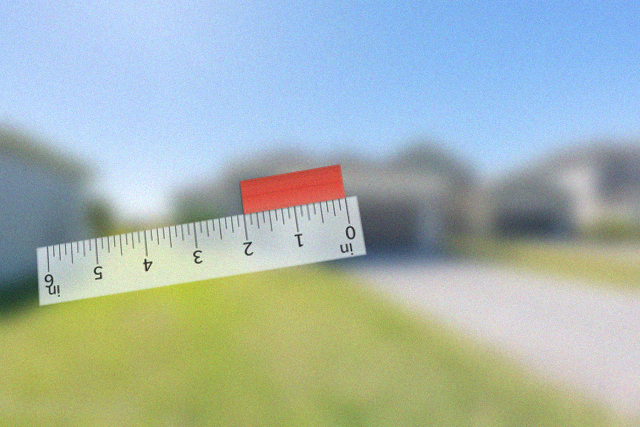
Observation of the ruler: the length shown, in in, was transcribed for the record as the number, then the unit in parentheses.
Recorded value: 2 (in)
